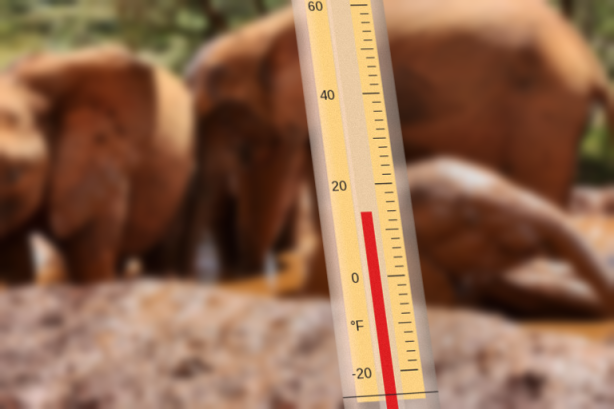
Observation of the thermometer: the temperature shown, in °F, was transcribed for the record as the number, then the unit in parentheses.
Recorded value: 14 (°F)
